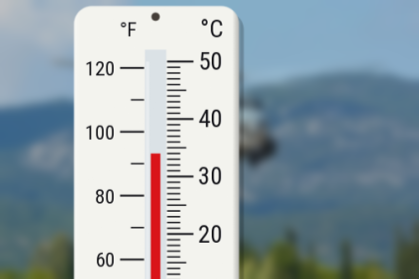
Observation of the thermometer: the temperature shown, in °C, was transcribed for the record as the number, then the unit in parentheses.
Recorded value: 34 (°C)
